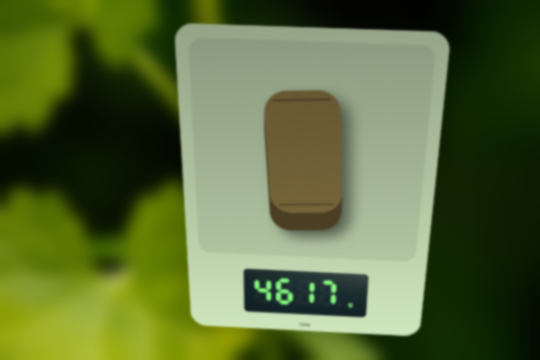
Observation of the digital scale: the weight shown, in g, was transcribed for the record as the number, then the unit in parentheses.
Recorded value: 4617 (g)
